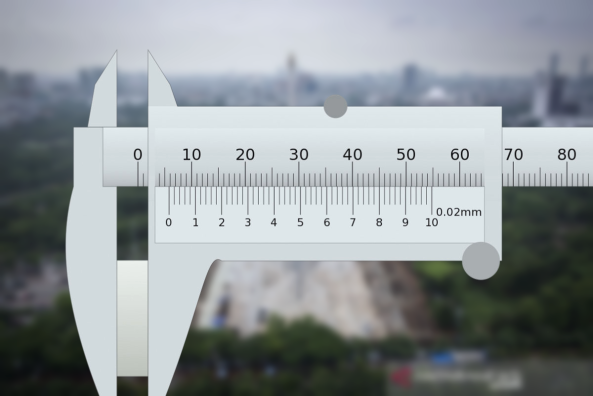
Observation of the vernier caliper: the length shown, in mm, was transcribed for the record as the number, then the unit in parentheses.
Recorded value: 5.8 (mm)
